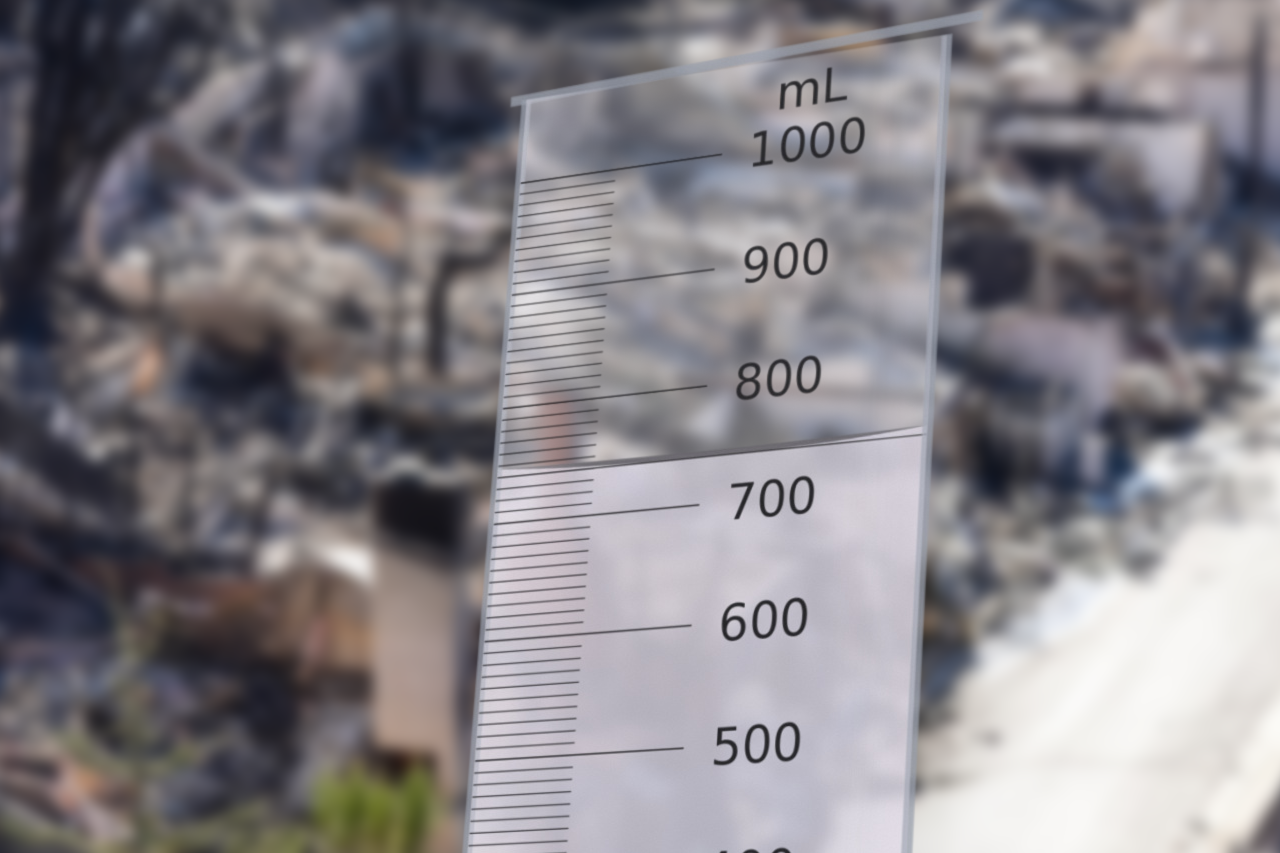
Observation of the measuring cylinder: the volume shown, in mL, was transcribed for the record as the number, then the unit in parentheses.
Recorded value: 740 (mL)
